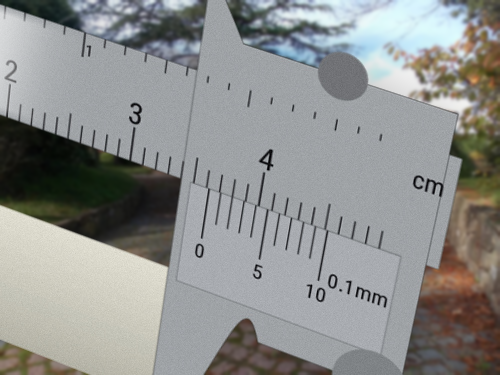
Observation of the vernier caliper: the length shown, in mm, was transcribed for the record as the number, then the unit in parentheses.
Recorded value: 36.2 (mm)
